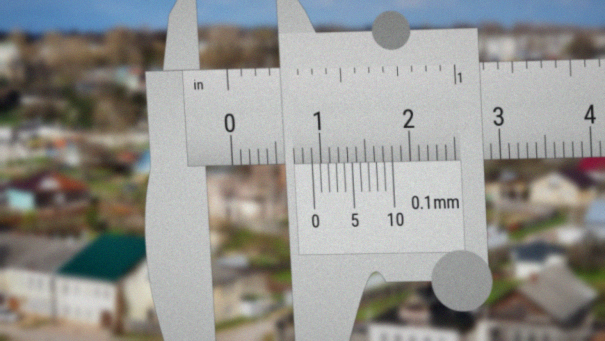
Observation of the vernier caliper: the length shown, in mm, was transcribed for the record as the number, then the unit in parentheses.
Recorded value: 9.0 (mm)
